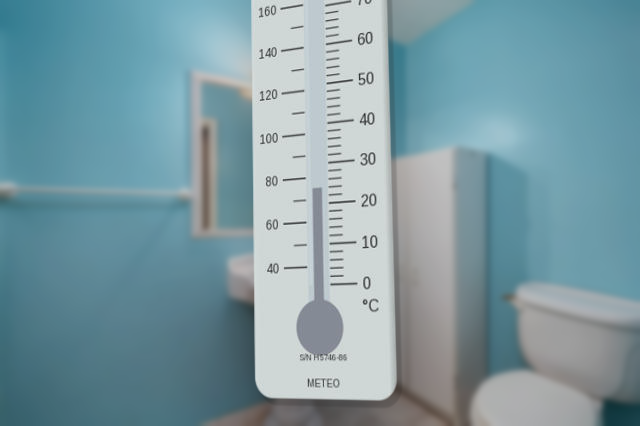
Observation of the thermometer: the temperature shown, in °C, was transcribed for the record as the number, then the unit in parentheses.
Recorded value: 24 (°C)
